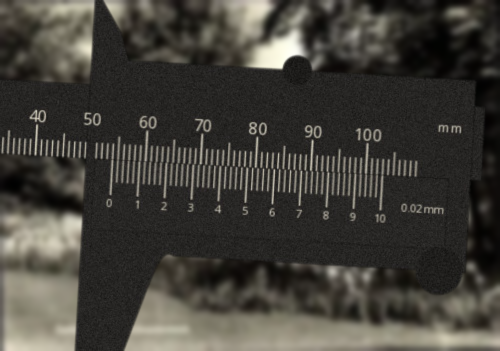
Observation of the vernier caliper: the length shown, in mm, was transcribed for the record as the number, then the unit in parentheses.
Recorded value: 54.0 (mm)
